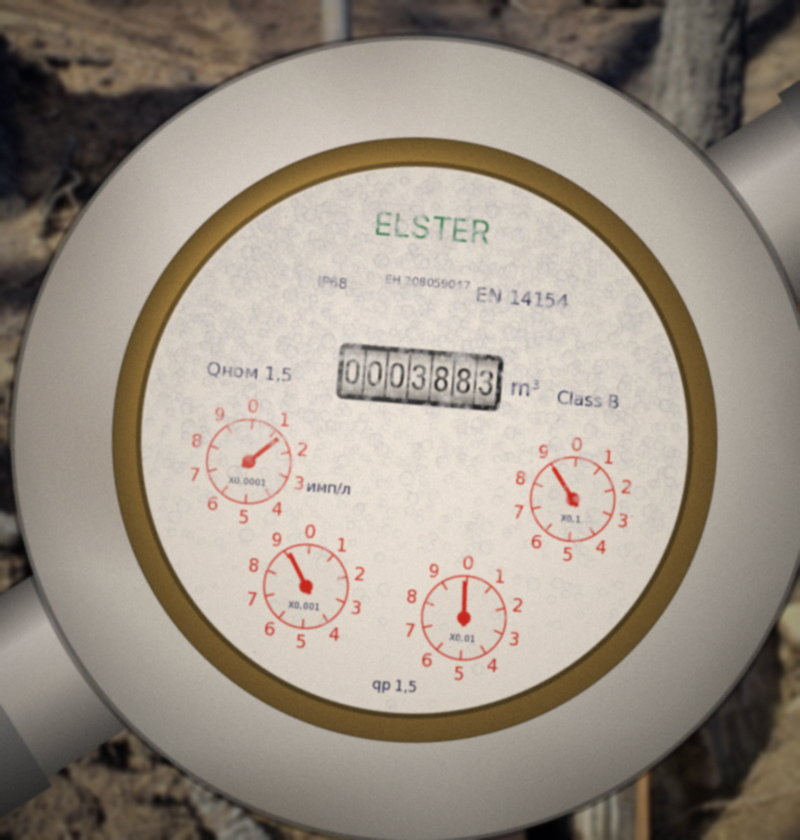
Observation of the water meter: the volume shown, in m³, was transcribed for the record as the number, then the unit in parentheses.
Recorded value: 3883.8991 (m³)
